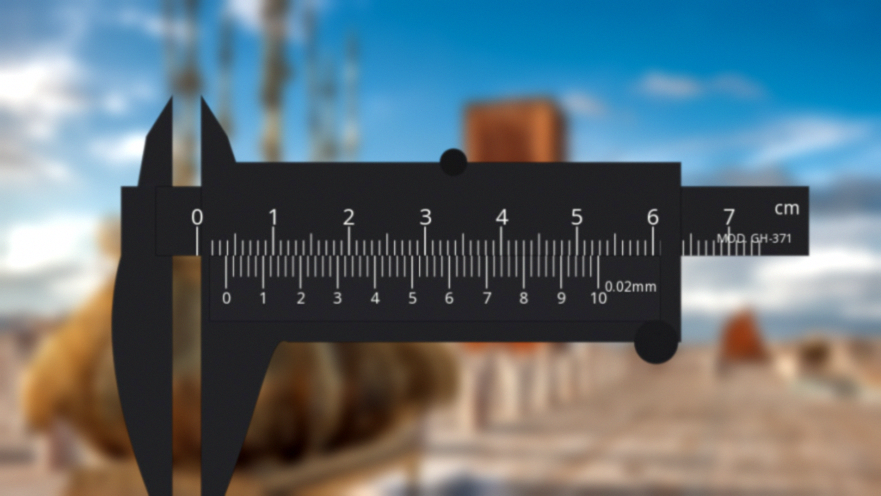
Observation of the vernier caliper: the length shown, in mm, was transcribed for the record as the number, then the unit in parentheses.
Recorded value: 3.8 (mm)
